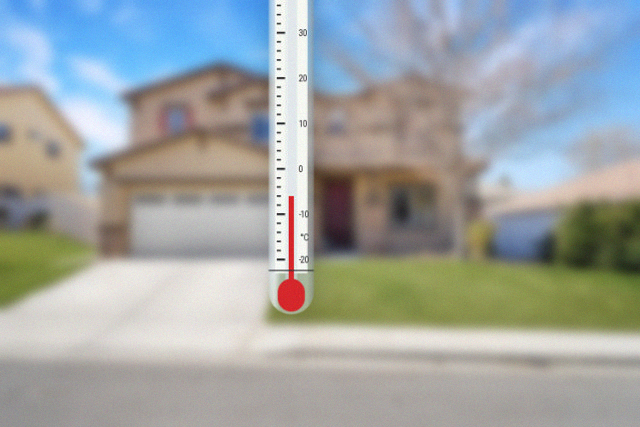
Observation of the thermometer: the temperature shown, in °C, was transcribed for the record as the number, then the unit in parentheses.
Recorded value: -6 (°C)
